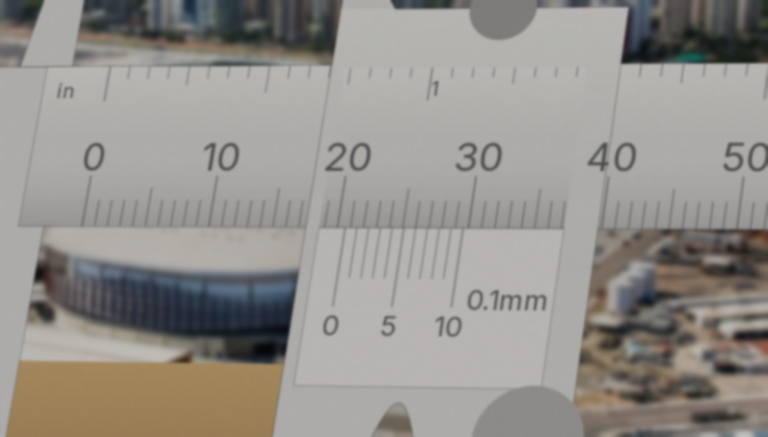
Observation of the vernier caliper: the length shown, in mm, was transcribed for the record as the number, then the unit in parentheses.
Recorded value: 20.6 (mm)
